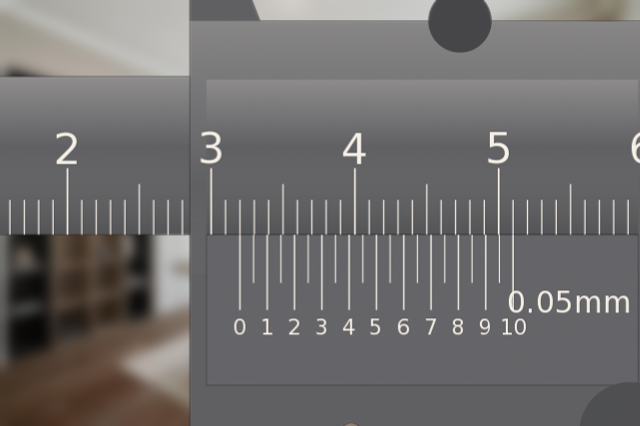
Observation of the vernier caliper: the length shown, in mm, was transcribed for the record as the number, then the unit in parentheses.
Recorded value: 32.0 (mm)
